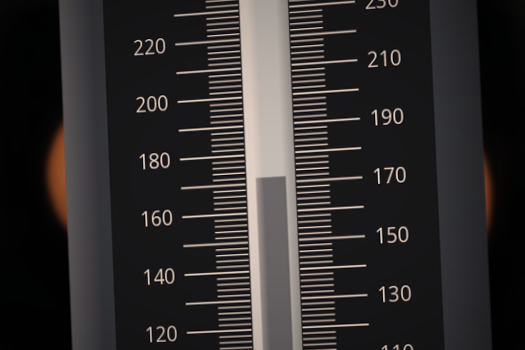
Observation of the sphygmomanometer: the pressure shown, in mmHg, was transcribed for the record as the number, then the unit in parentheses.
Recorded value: 172 (mmHg)
